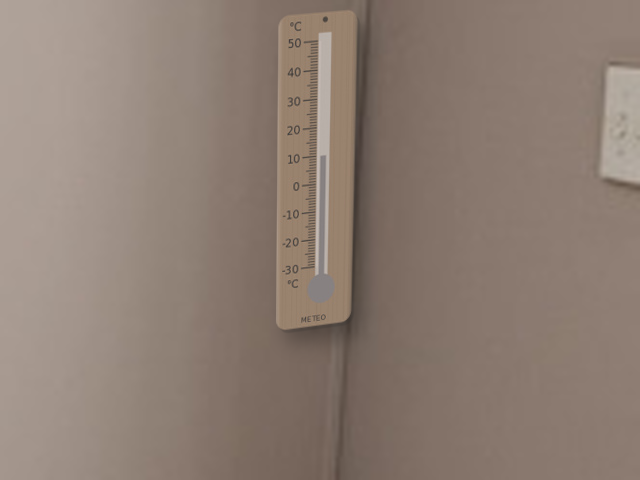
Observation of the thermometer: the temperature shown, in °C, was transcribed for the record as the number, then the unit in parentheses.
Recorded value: 10 (°C)
